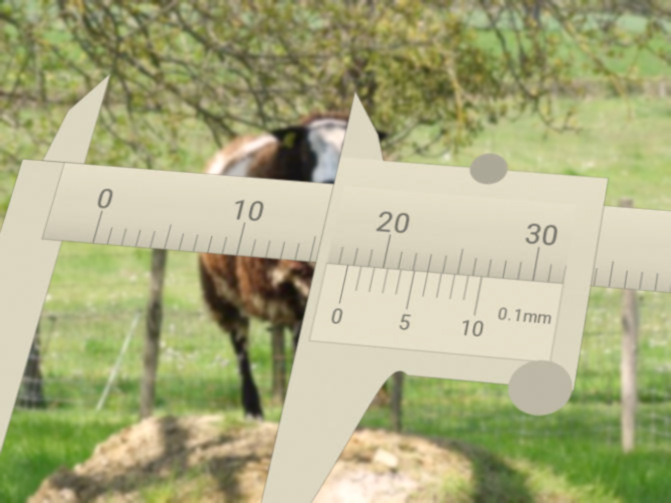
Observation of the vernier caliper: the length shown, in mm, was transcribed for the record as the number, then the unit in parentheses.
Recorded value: 17.6 (mm)
